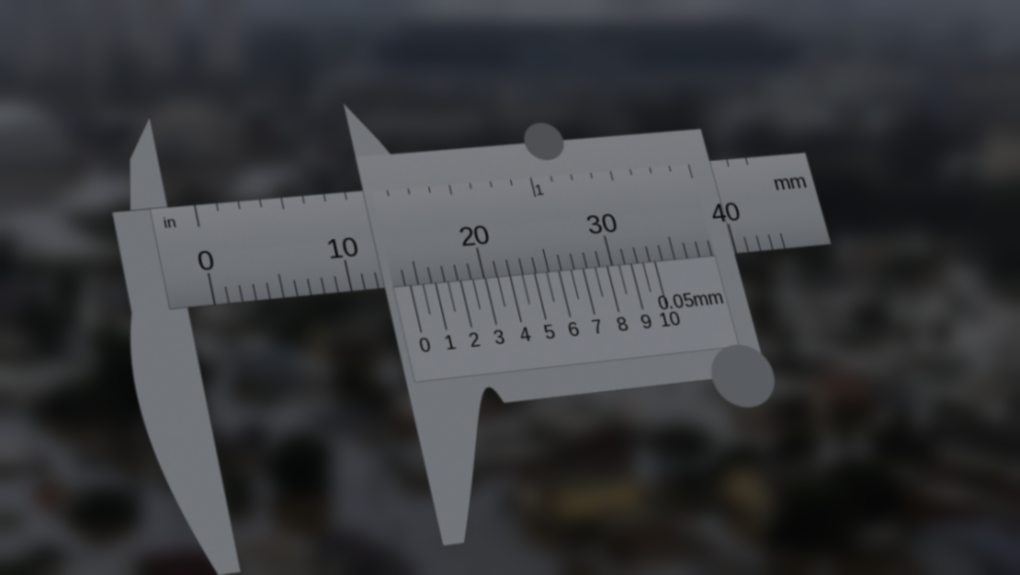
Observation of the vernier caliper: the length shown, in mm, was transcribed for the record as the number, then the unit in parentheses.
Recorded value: 14.4 (mm)
